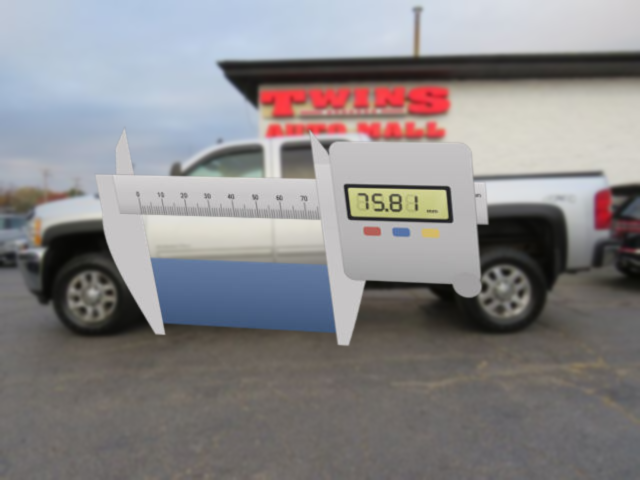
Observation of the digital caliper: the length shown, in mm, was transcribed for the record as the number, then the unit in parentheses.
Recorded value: 75.81 (mm)
